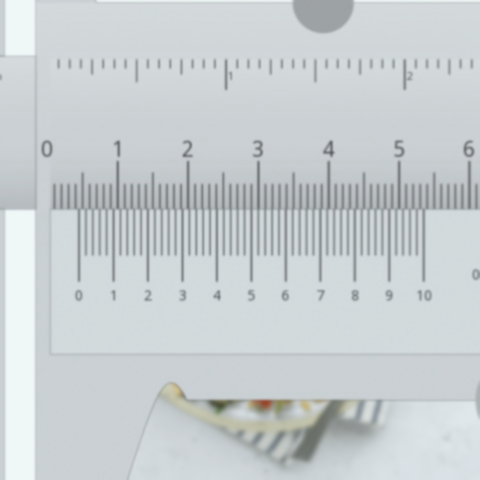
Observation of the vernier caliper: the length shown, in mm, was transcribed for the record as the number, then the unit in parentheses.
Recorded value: 4.5 (mm)
